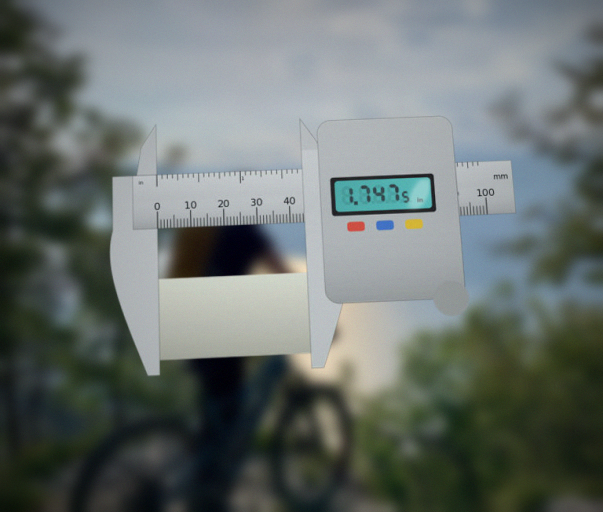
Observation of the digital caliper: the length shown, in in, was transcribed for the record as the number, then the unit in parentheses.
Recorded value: 1.7475 (in)
